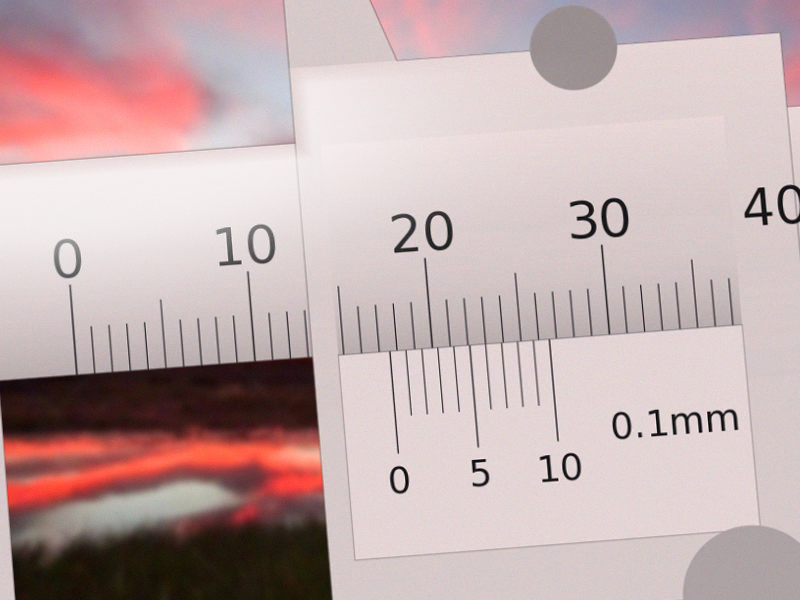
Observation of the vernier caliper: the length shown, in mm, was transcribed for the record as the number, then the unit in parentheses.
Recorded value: 17.6 (mm)
